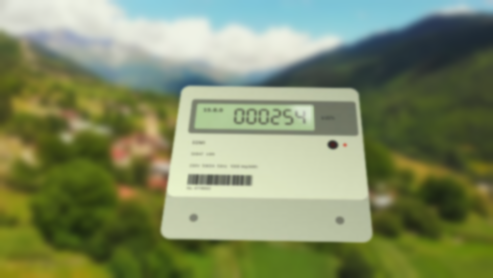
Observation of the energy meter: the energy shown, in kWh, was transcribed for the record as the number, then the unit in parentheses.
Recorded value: 254 (kWh)
